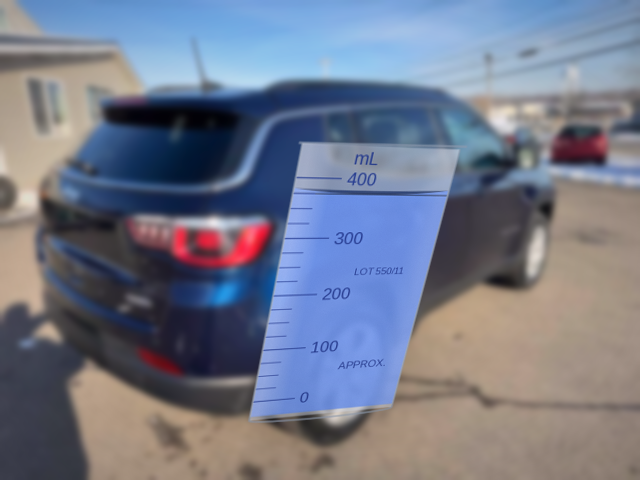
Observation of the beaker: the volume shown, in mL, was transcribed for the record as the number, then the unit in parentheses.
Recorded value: 375 (mL)
